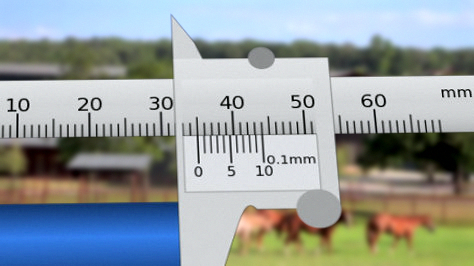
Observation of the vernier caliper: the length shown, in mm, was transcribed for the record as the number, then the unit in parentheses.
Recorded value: 35.0 (mm)
